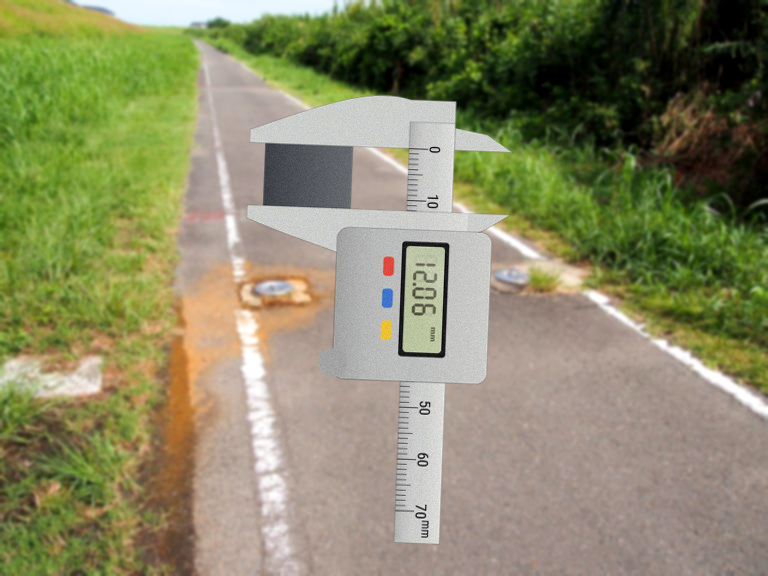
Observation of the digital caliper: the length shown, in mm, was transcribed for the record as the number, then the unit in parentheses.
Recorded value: 12.06 (mm)
